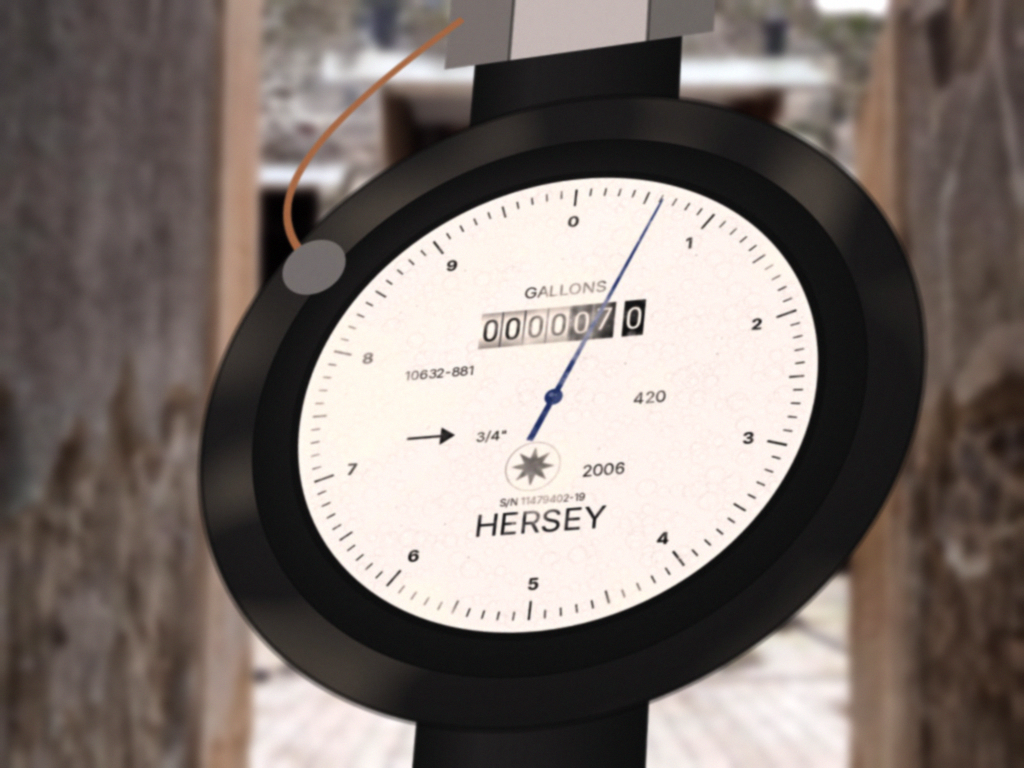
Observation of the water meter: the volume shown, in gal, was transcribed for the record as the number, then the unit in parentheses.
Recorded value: 70.6 (gal)
